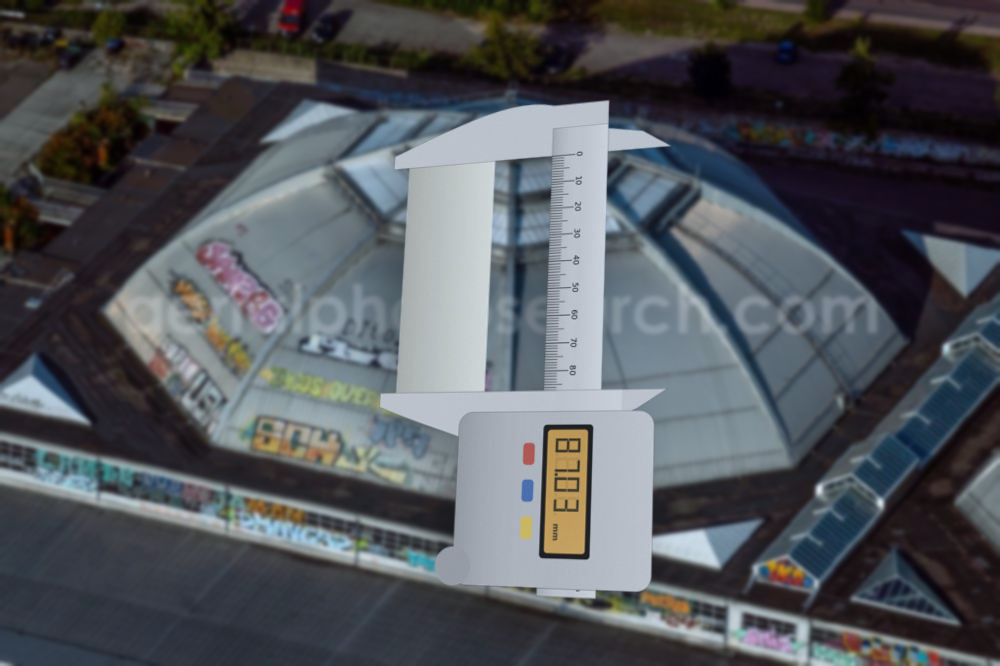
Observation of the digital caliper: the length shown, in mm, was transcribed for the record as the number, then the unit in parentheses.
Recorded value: 87.03 (mm)
